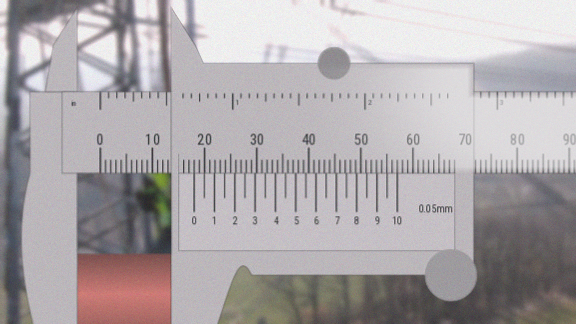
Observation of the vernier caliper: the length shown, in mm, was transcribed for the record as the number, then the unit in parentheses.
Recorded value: 18.0 (mm)
